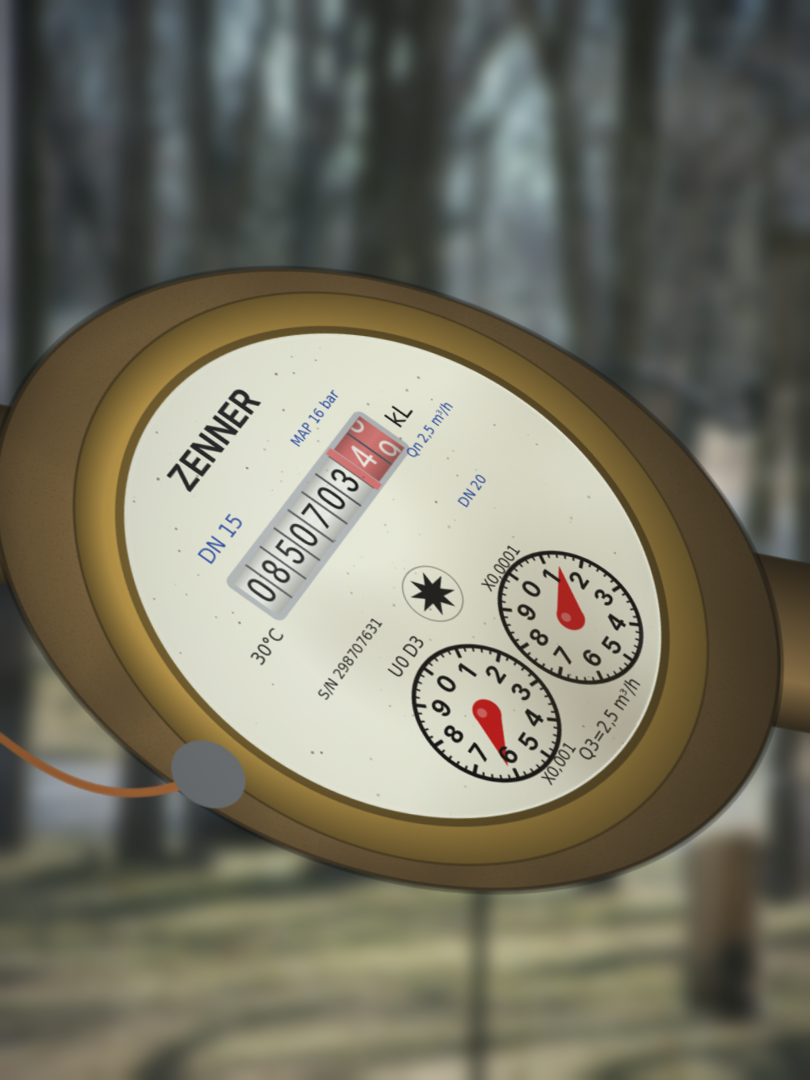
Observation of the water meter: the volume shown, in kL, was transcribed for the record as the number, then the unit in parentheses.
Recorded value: 850703.4861 (kL)
